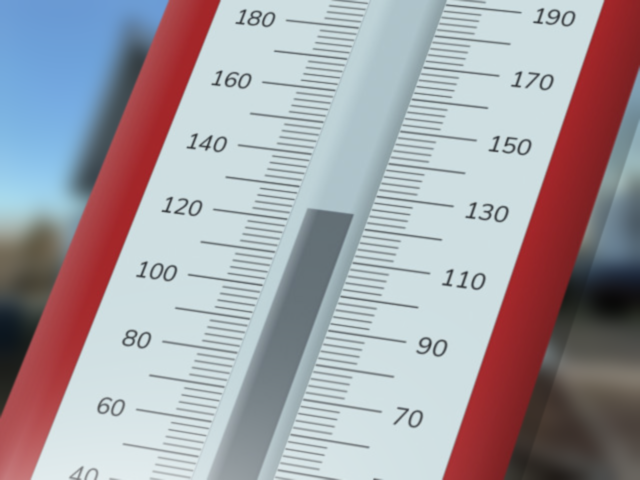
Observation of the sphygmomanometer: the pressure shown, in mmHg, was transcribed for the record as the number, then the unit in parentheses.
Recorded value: 124 (mmHg)
